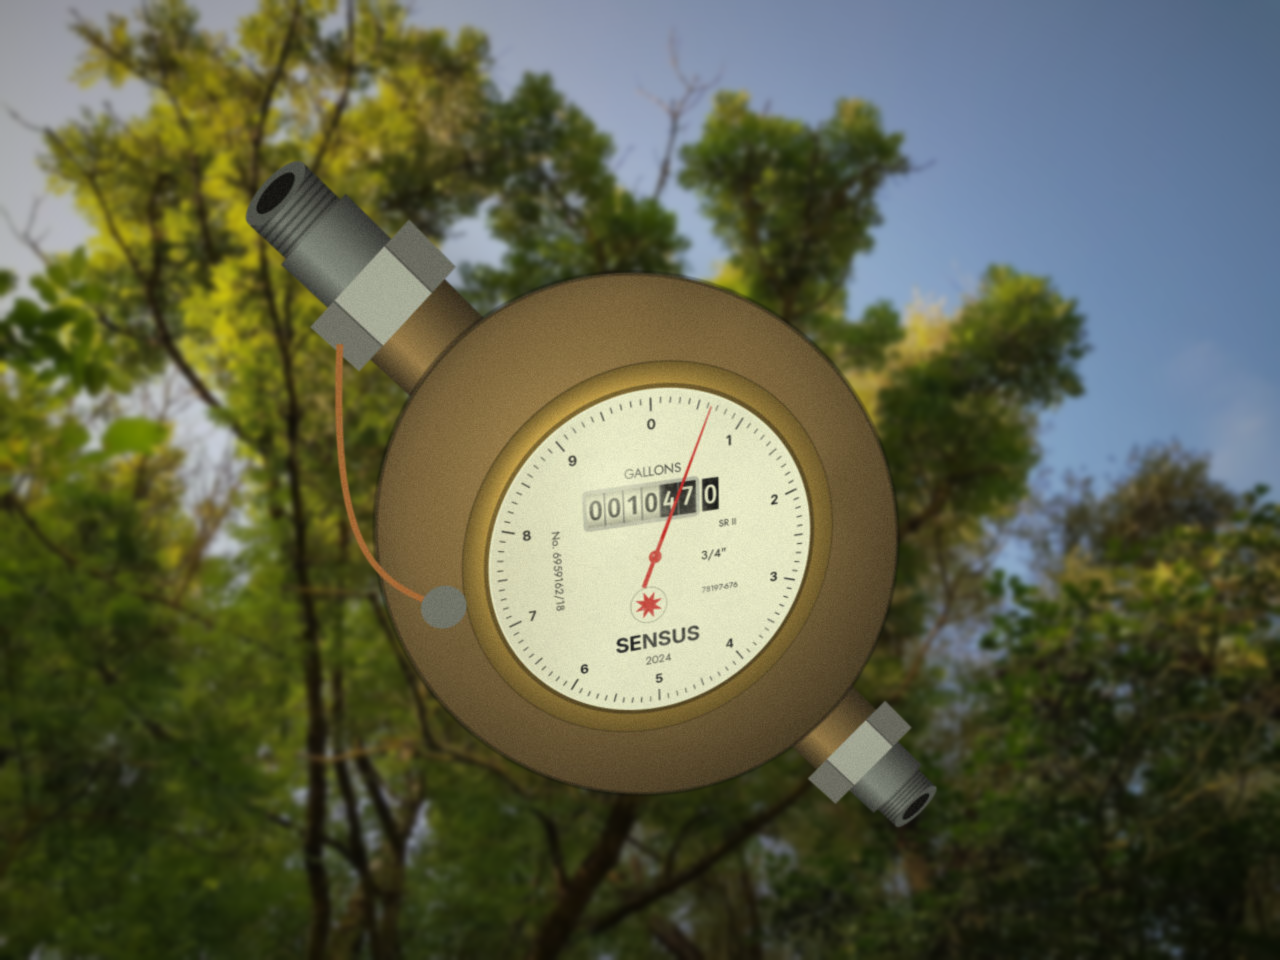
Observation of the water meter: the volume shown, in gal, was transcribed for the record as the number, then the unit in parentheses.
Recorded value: 10470.6 (gal)
